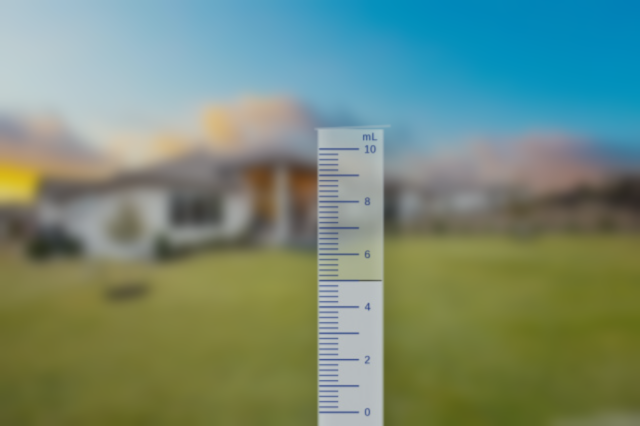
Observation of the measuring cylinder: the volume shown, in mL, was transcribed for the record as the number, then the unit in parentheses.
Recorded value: 5 (mL)
